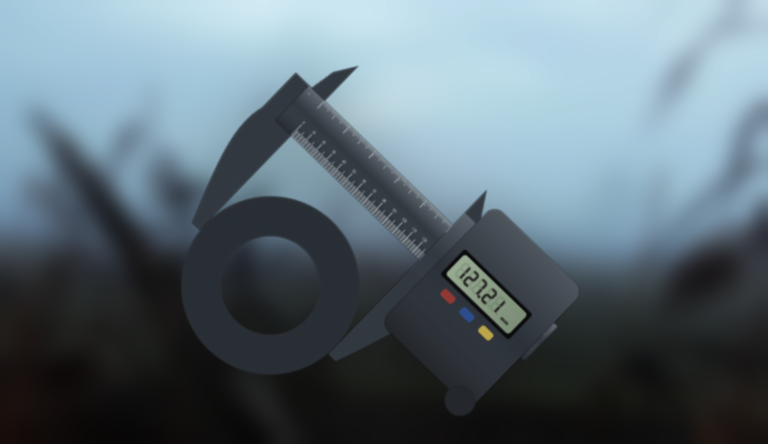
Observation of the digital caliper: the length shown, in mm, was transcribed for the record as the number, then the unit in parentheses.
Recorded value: 127.21 (mm)
